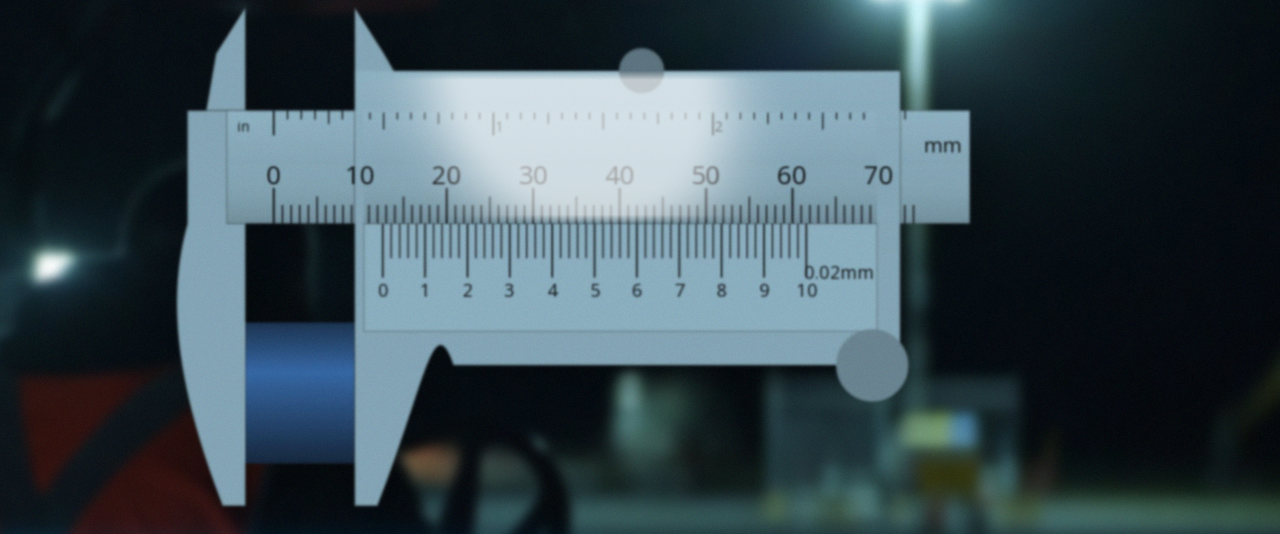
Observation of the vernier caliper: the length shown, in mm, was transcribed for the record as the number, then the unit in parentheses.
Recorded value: 12.6 (mm)
